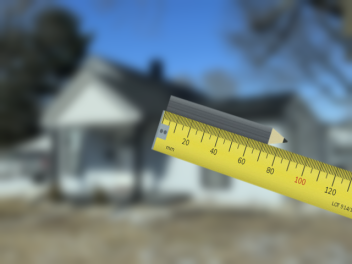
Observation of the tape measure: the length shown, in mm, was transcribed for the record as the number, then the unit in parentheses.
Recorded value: 85 (mm)
